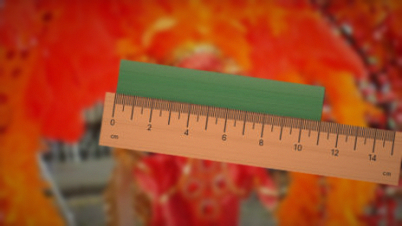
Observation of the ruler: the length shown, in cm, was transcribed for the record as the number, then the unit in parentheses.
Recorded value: 11 (cm)
